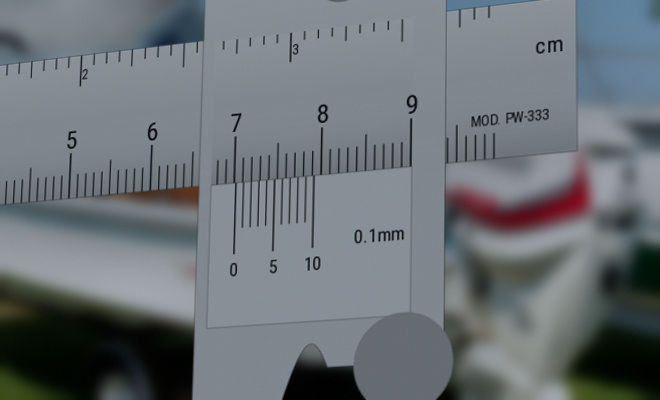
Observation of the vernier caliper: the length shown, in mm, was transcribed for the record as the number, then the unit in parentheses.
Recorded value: 70.2 (mm)
